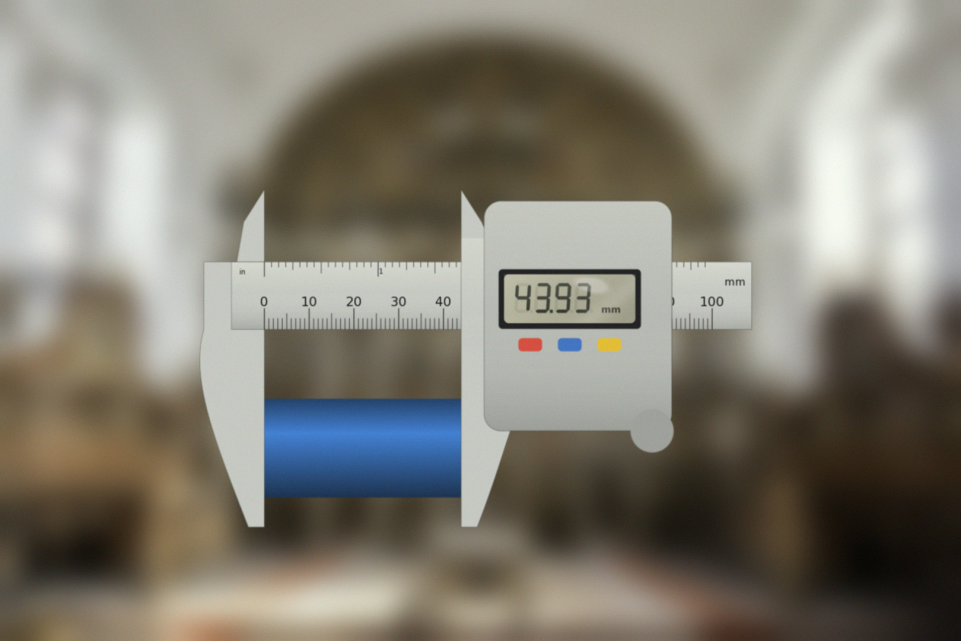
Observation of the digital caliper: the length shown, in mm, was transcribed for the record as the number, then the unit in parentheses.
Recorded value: 43.93 (mm)
